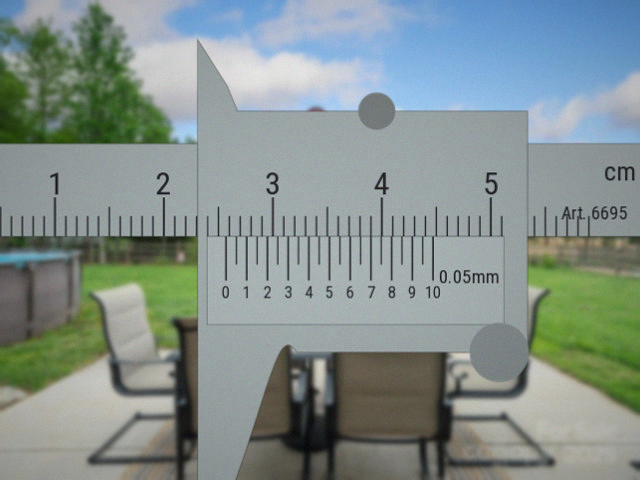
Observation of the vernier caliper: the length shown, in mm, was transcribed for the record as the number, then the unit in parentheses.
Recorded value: 25.7 (mm)
